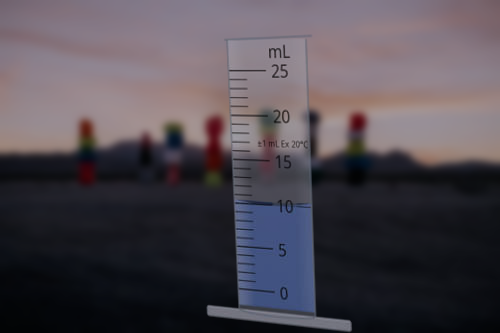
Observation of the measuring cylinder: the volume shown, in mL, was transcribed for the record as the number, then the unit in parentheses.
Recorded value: 10 (mL)
